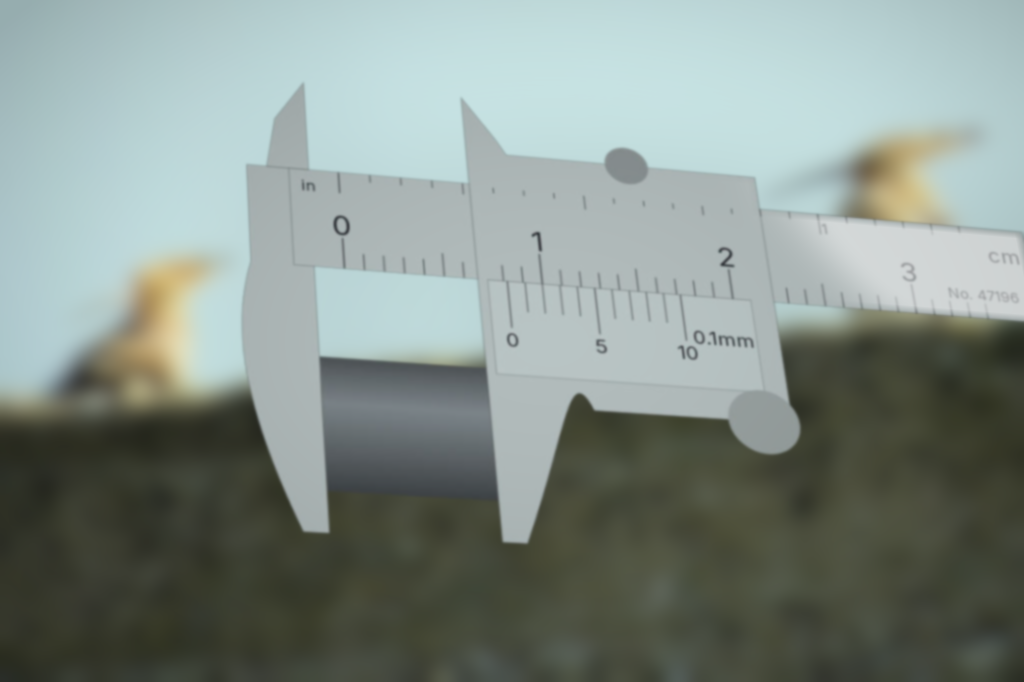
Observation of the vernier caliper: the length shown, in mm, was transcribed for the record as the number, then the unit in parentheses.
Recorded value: 8.2 (mm)
